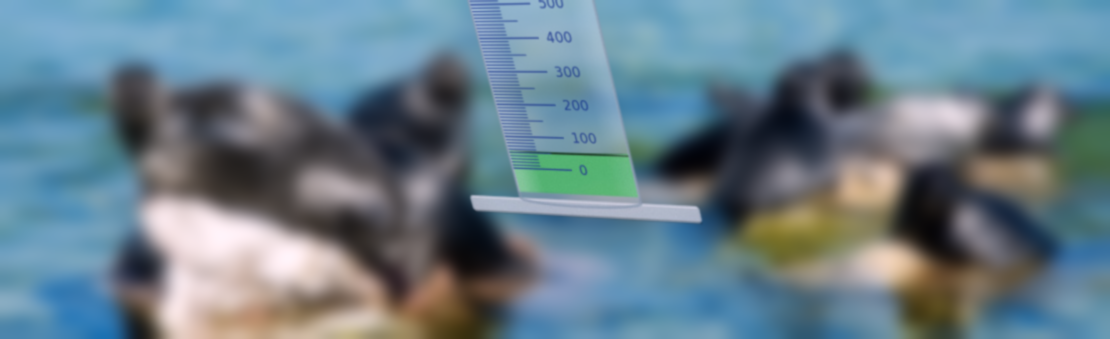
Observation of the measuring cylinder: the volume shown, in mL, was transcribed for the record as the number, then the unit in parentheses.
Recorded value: 50 (mL)
